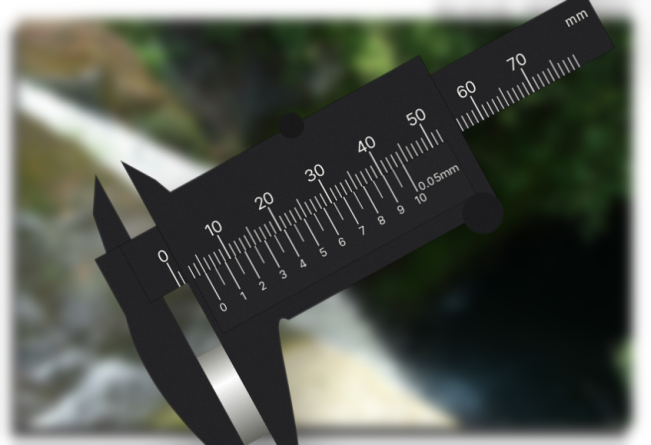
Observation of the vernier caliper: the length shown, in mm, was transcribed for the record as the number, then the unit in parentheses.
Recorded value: 5.0 (mm)
